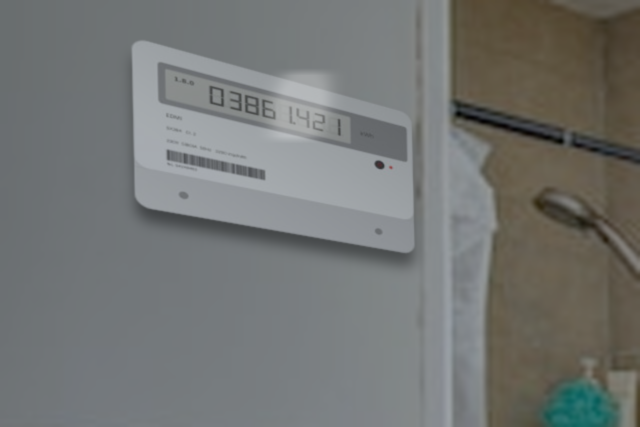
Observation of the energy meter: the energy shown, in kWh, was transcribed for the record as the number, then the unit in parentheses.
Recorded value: 3861.421 (kWh)
